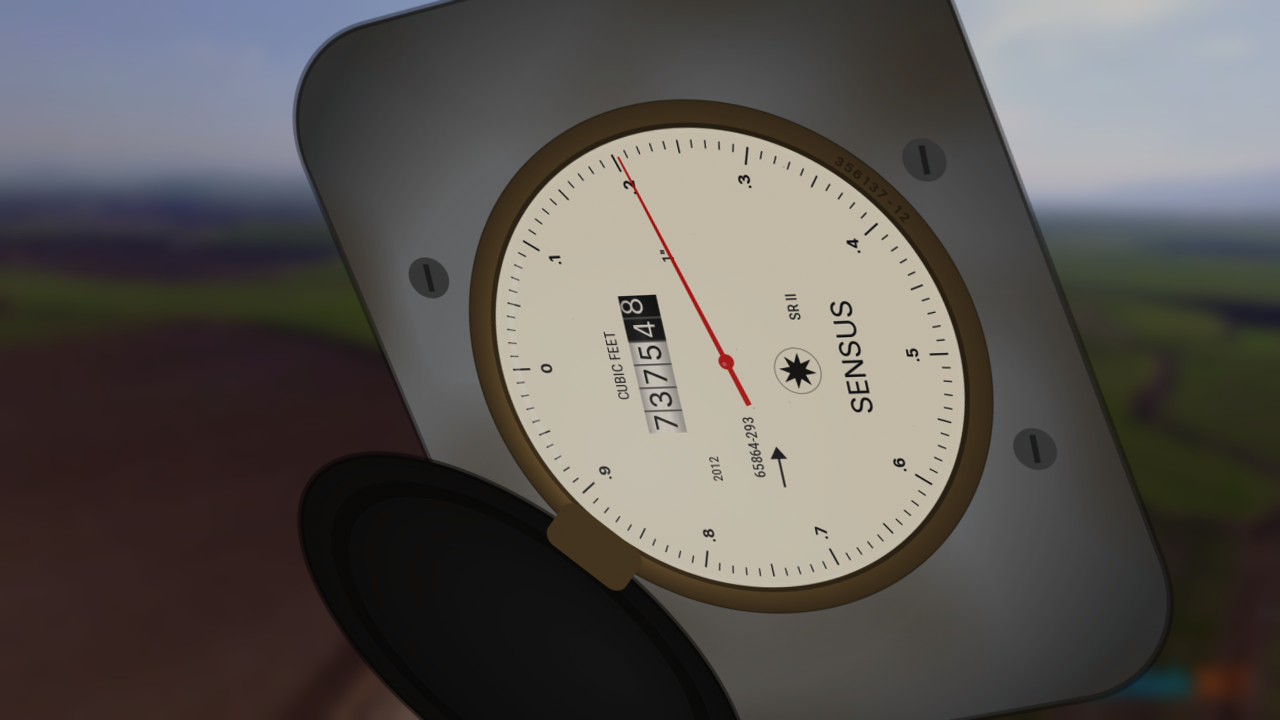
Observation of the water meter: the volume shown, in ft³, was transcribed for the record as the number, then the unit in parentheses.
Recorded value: 737548.20 (ft³)
